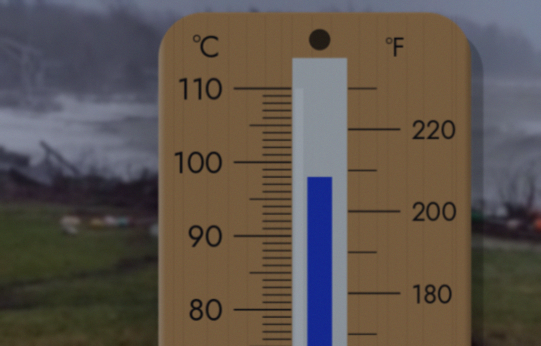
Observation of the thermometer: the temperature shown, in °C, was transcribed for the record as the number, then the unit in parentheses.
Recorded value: 98 (°C)
